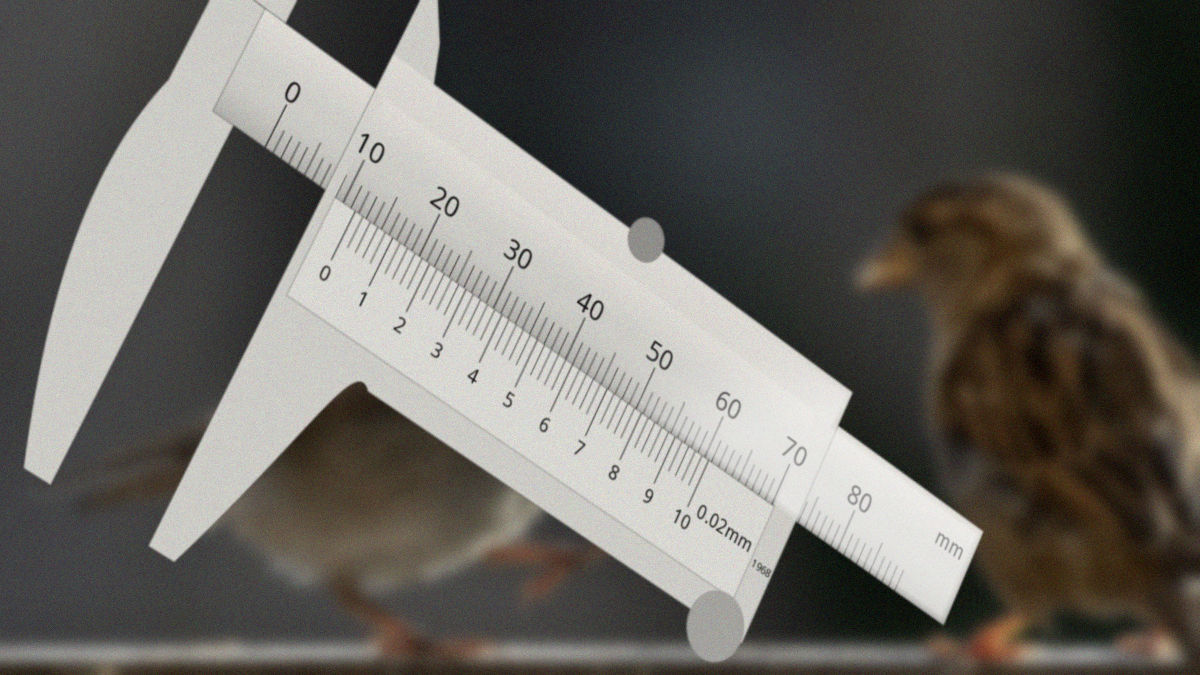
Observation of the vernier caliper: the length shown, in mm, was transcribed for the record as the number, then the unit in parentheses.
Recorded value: 11.6 (mm)
